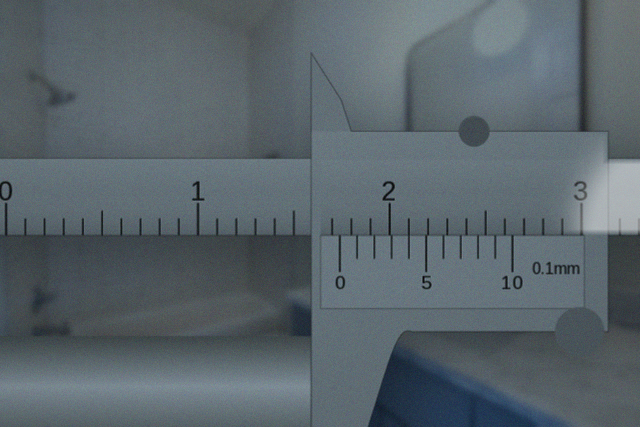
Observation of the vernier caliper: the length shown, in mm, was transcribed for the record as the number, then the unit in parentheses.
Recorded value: 17.4 (mm)
